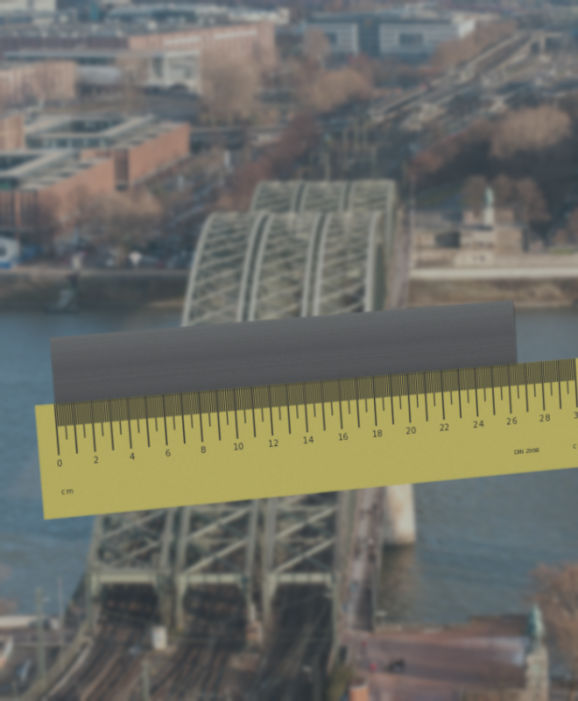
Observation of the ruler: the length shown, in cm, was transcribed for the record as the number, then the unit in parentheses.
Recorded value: 26.5 (cm)
